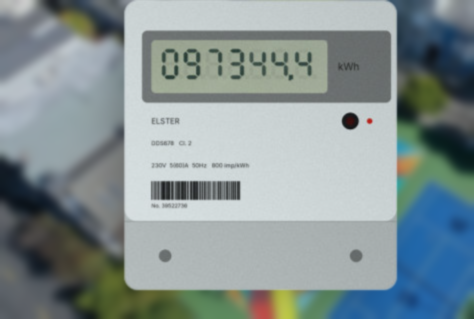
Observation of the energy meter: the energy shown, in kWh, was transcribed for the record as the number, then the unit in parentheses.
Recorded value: 97344.4 (kWh)
